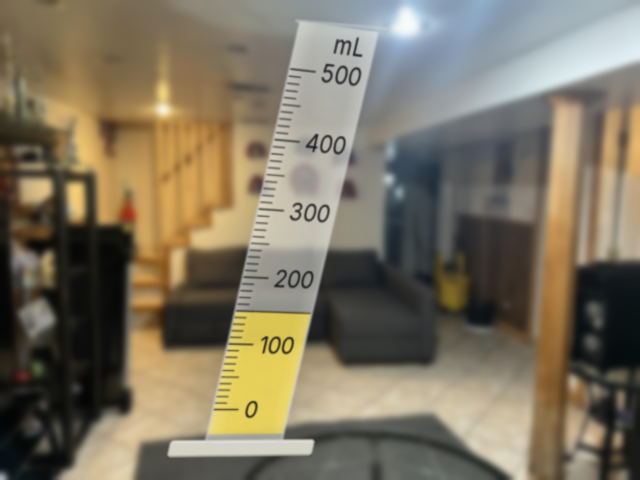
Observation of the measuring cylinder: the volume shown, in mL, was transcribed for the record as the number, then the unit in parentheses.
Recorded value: 150 (mL)
